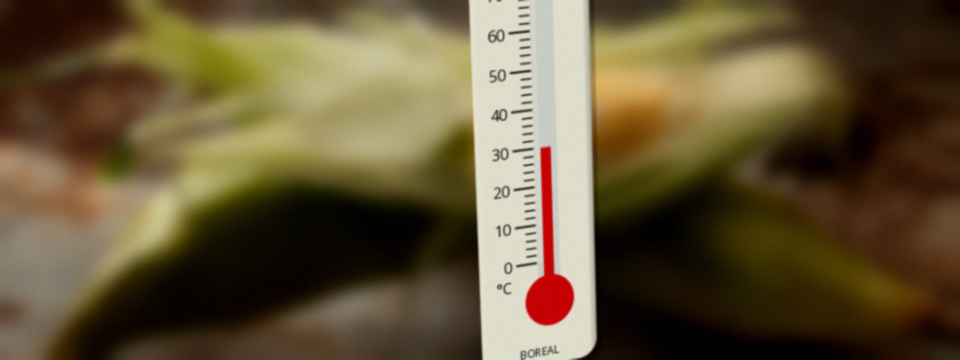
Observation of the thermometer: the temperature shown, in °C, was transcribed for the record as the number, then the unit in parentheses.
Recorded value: 30 (°C)
